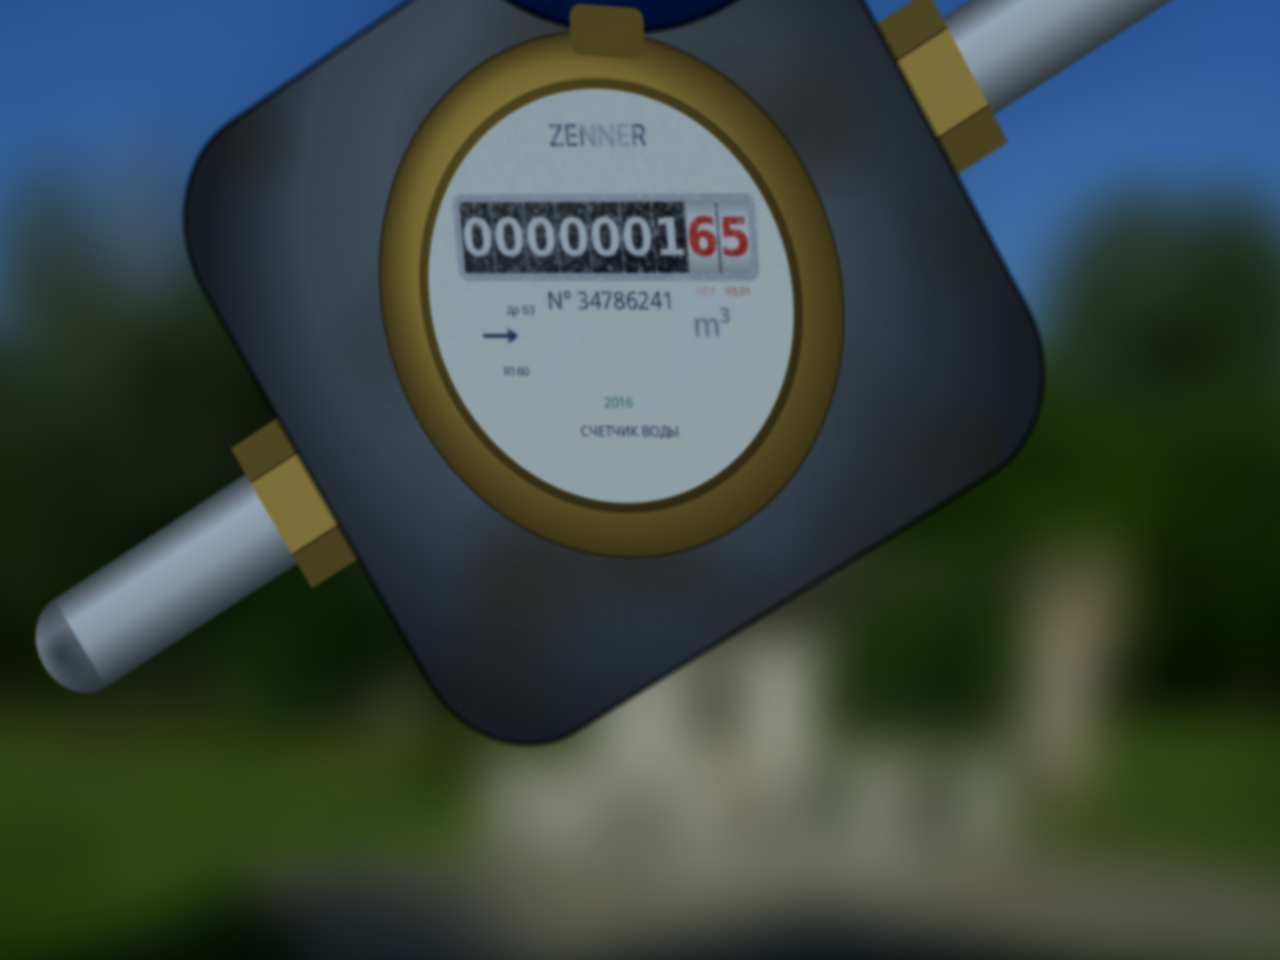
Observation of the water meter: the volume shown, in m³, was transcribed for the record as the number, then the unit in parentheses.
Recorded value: 1.65 (m³)
